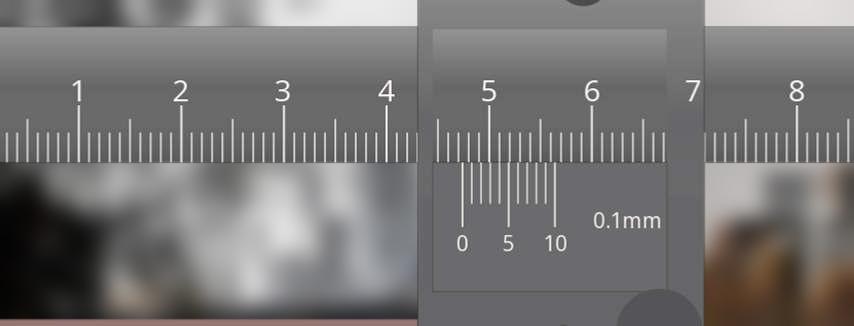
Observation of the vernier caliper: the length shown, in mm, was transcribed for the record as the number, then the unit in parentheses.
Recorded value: 47.4 (mm)
